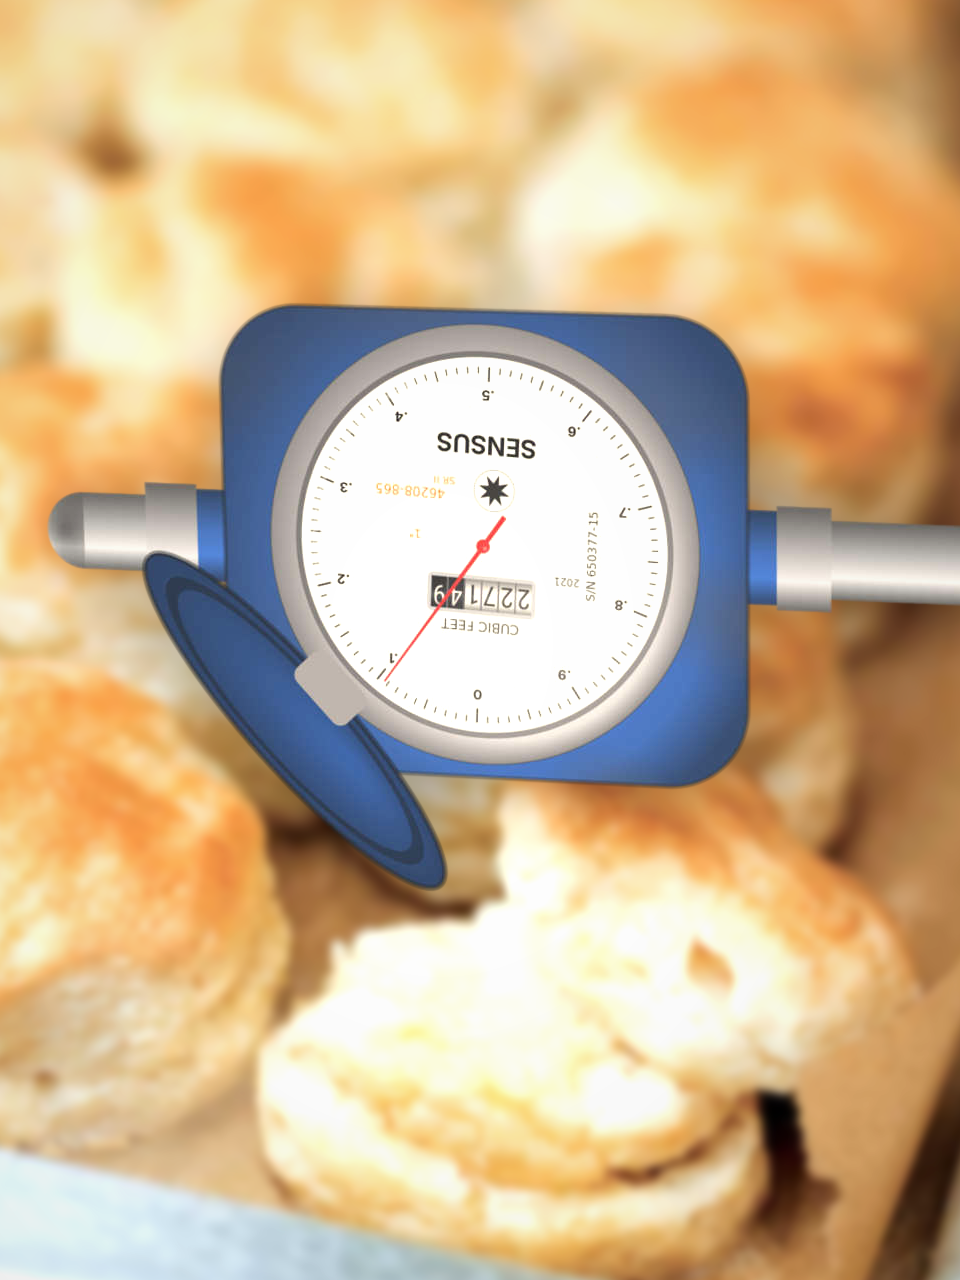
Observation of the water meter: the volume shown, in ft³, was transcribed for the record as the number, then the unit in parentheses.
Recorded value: 227149.09 (ft³)
